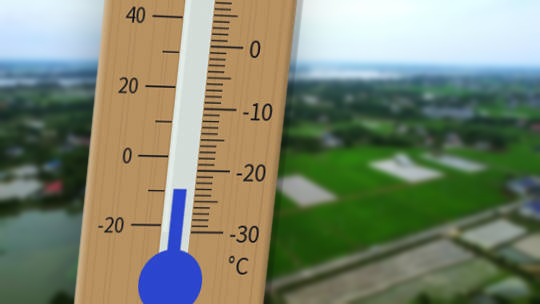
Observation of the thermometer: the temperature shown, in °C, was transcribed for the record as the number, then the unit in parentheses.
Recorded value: -23 (°C)
